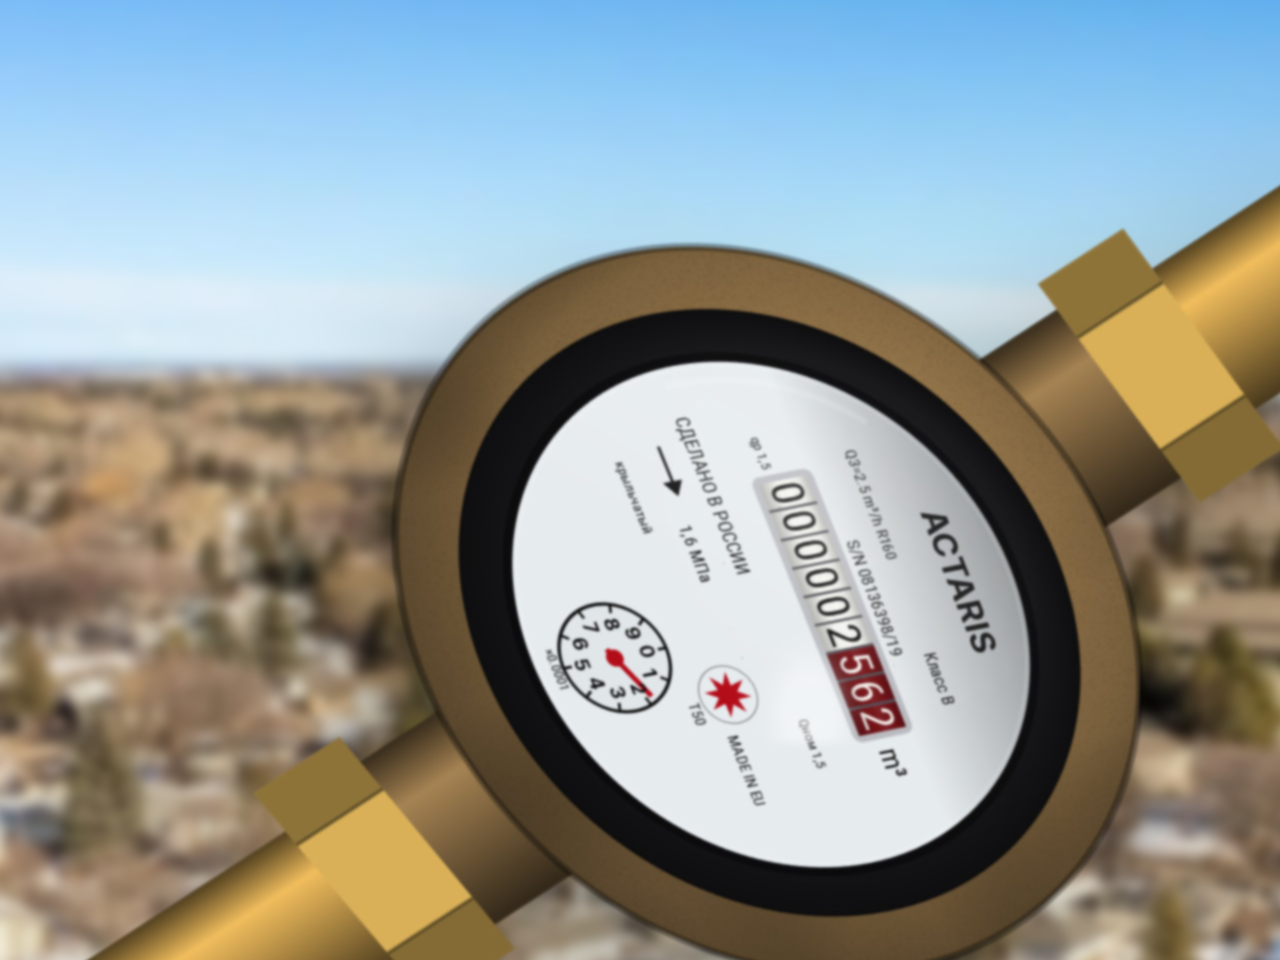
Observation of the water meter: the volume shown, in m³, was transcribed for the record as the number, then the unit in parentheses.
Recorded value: 2.5621 (m³)
